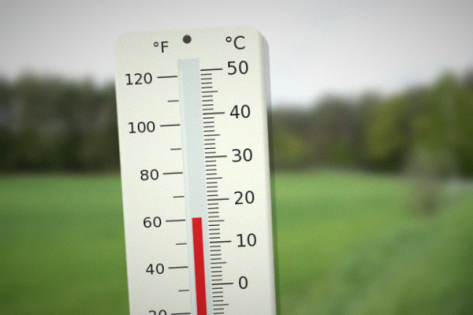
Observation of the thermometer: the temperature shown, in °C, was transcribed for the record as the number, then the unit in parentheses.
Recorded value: 16 (°C)
